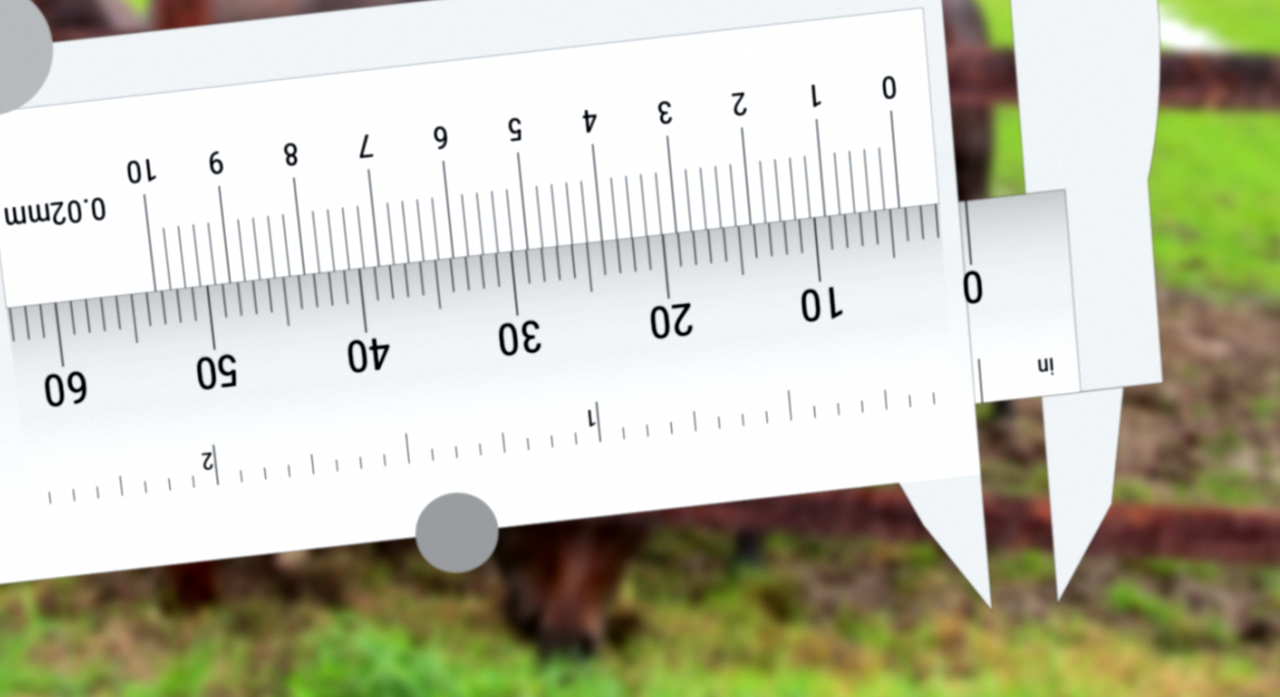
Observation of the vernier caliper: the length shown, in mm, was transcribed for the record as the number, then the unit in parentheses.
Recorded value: 4.4 (mm)
